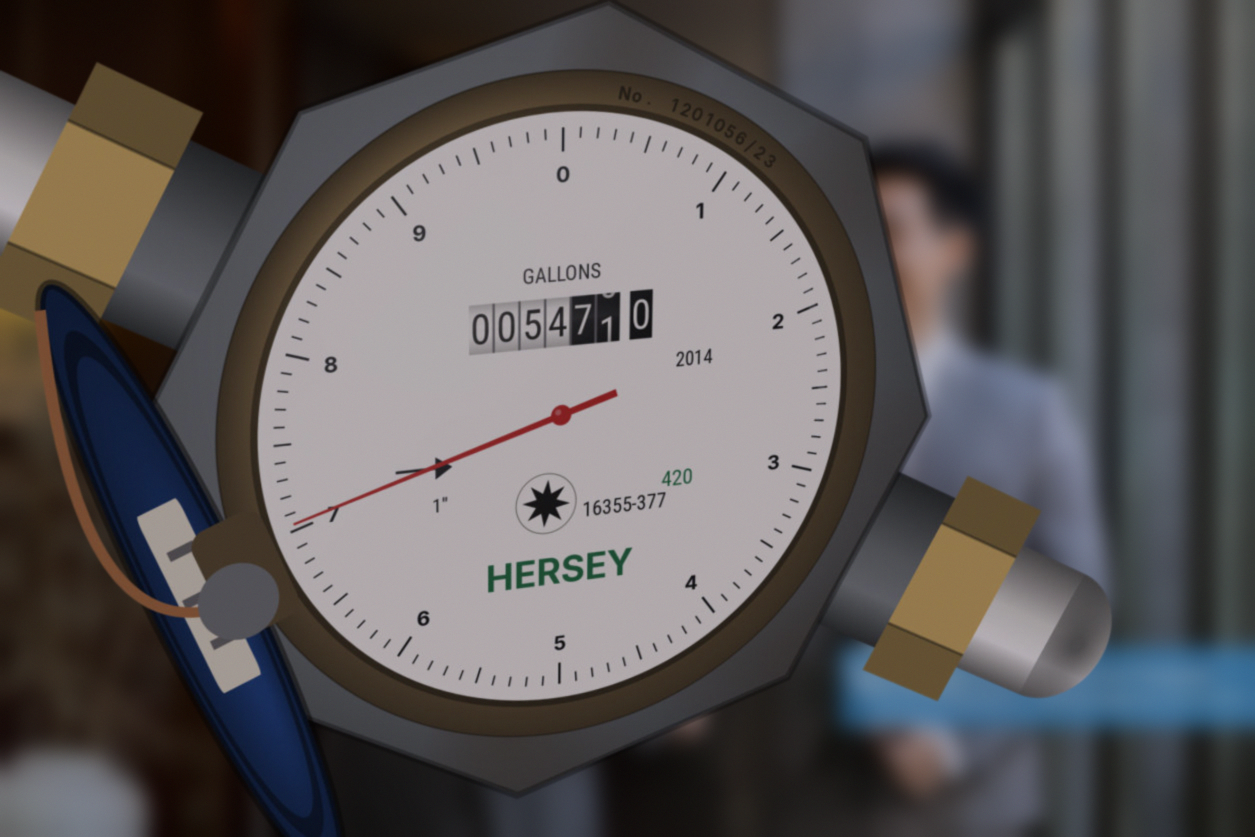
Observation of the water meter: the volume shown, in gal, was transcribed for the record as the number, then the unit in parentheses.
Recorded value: 54707.0 (gal)
